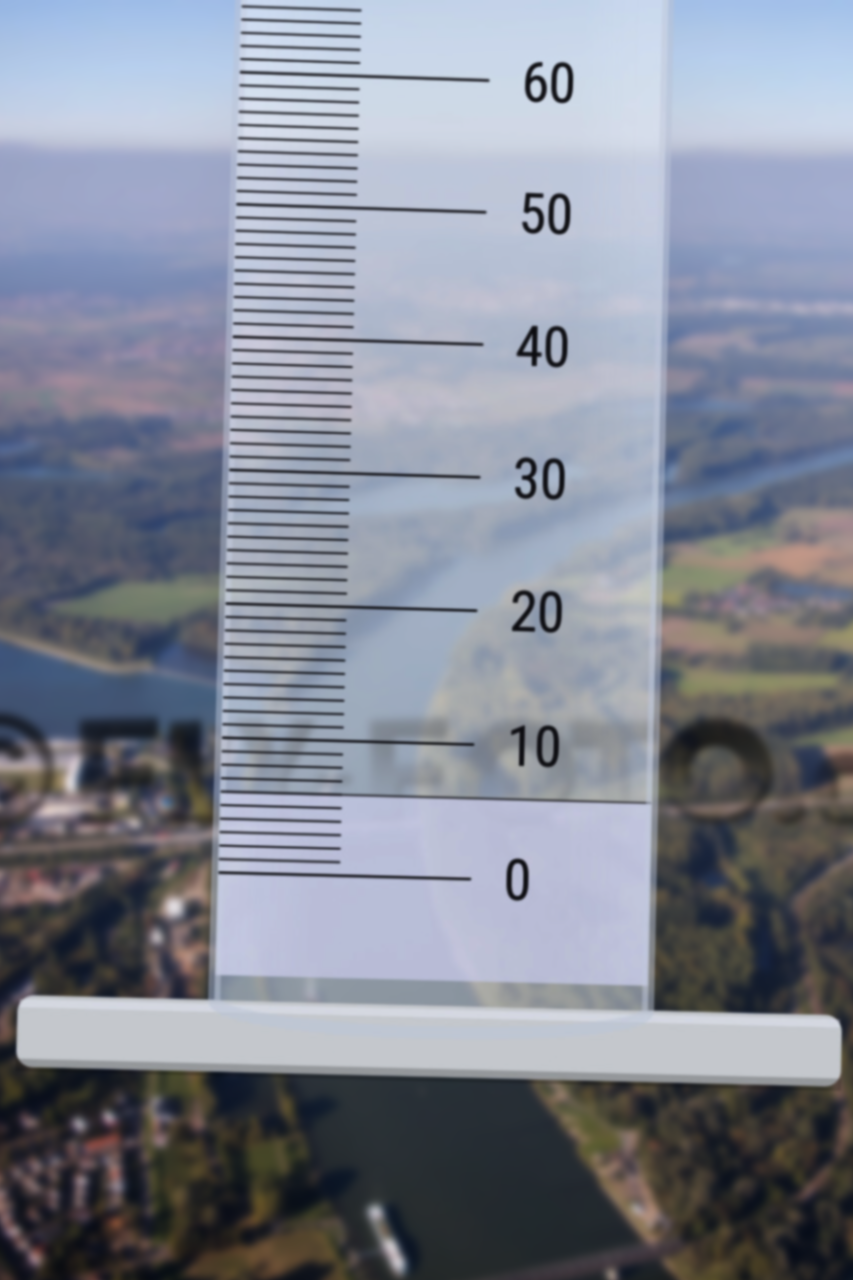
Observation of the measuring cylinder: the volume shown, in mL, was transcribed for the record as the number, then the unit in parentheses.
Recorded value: 6 (mL)
